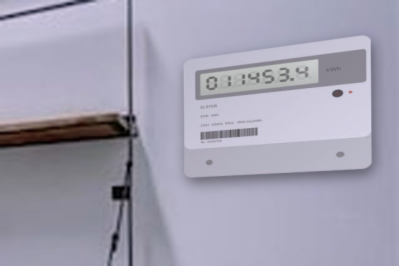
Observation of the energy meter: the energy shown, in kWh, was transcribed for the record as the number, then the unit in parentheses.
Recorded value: 11453.4 (kWh)
